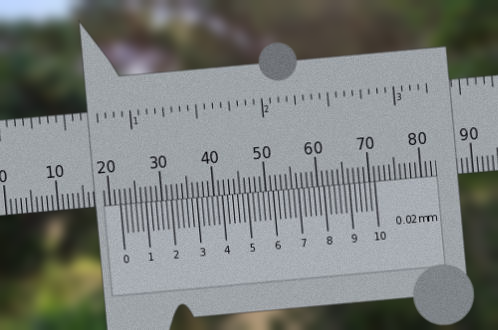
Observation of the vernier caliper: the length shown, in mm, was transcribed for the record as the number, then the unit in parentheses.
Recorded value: 22.0 (mm)
